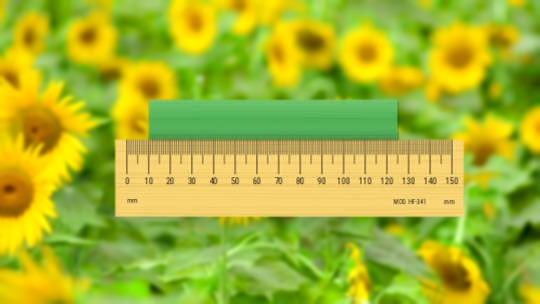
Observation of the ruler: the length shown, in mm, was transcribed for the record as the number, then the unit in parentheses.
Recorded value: 115 (mm)
